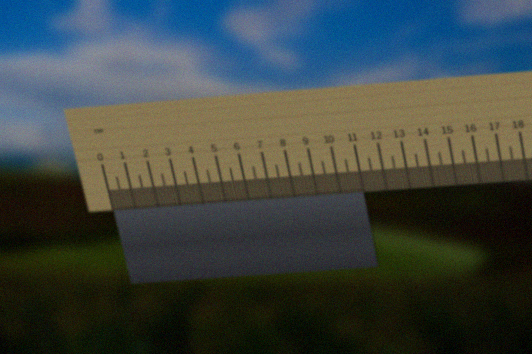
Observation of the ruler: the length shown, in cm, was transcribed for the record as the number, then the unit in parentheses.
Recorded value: 11 (cm)
